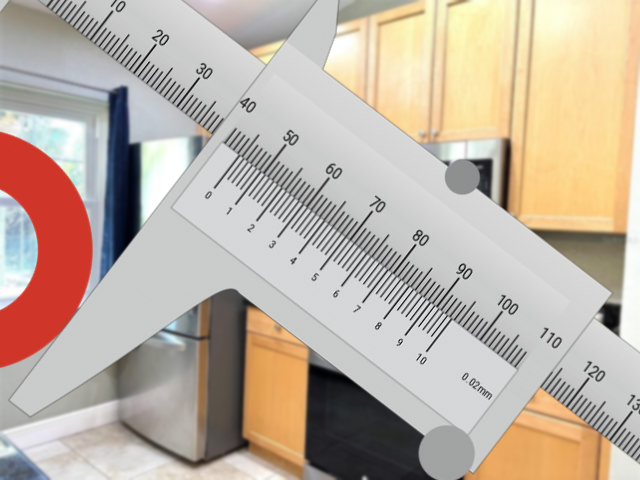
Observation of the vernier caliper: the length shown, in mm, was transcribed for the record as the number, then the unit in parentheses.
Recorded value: 44.5 (mm)
